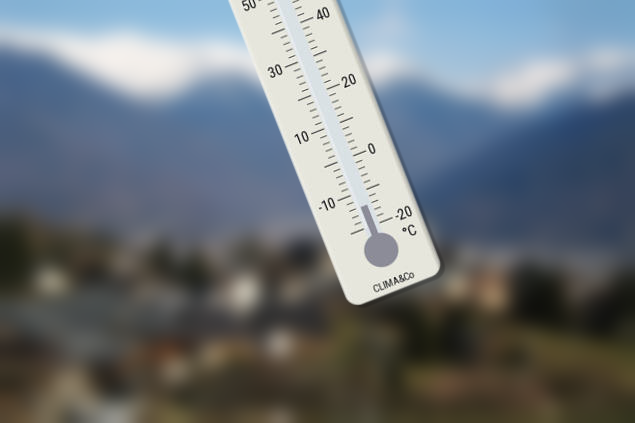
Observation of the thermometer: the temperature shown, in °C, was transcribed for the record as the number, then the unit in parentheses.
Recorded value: -14 (°C)
